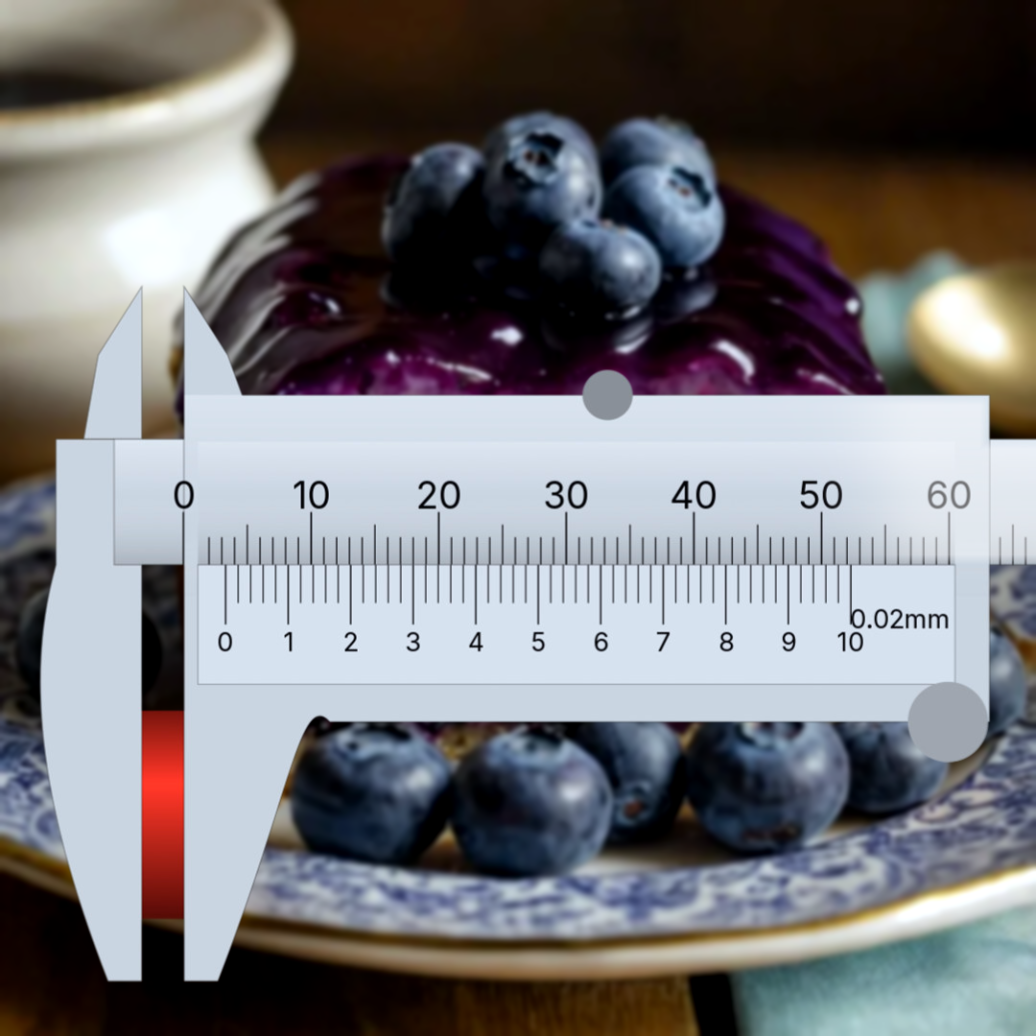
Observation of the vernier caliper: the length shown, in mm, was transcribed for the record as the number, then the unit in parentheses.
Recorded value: 3.3 (mm)
